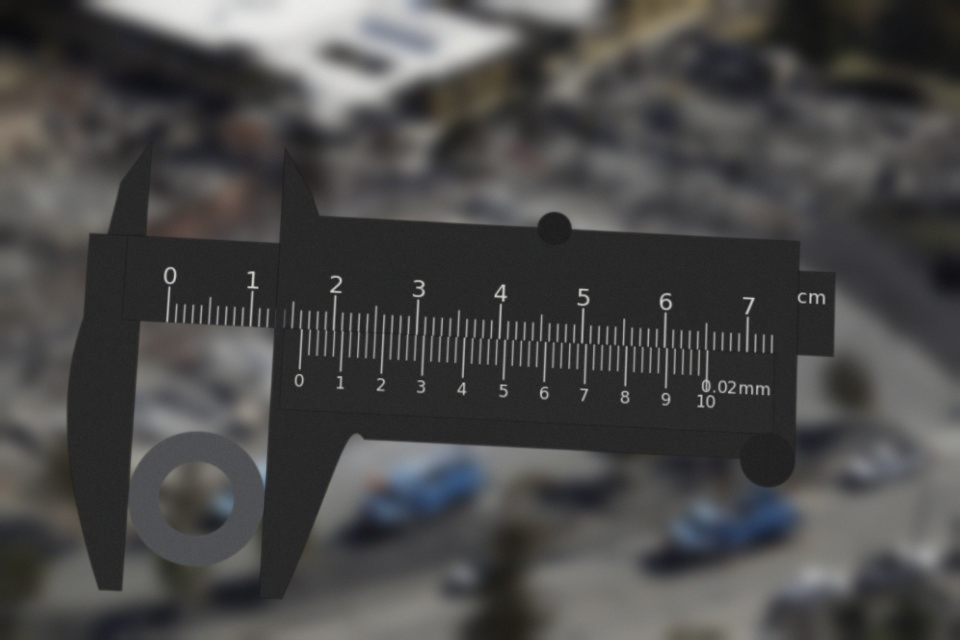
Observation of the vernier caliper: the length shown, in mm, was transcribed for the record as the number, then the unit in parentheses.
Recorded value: 16.2 (mm)
